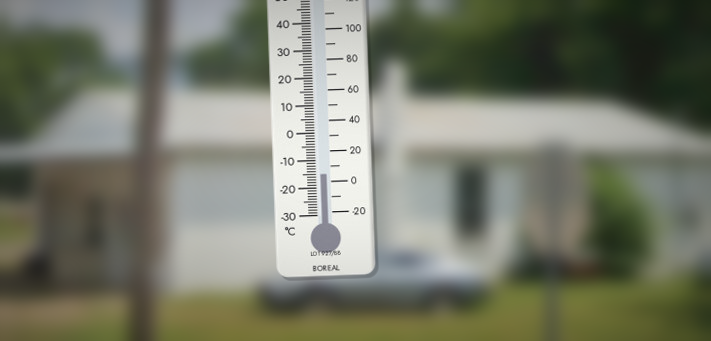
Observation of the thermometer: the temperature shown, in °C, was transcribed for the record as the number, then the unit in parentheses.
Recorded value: -15 (°C)
